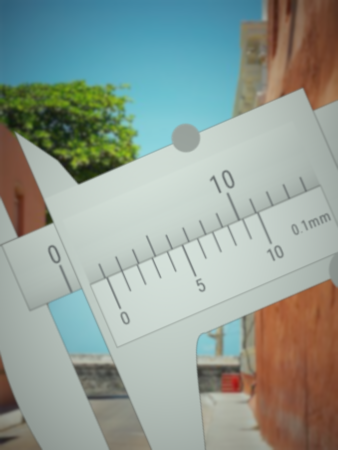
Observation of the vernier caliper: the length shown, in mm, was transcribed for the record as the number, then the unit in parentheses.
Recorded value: 2.1 (mm)
